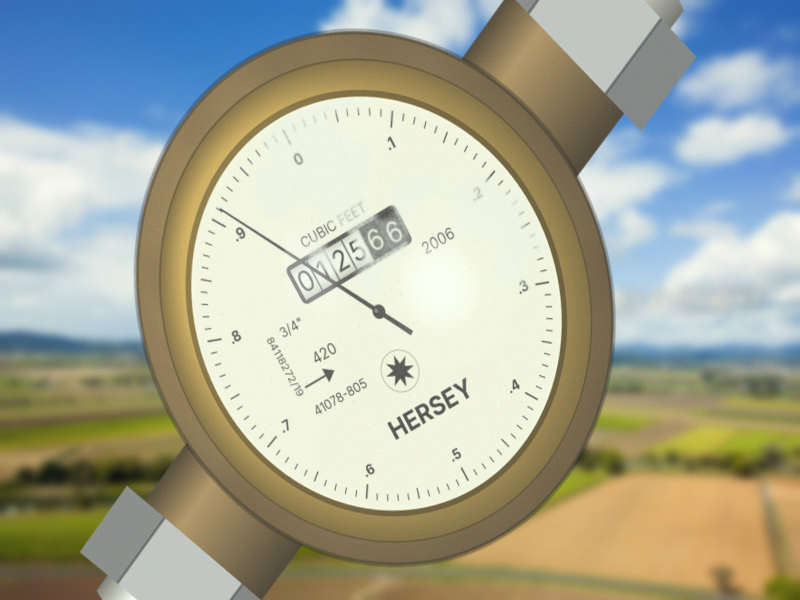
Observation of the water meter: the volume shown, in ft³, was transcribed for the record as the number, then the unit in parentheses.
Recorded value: 12565.91 (ft³)
